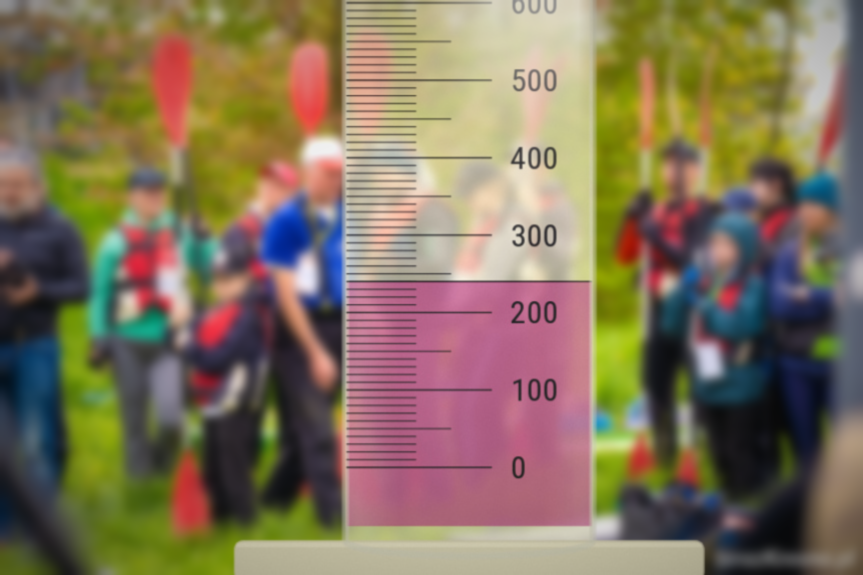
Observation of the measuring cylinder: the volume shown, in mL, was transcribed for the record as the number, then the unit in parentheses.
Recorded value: 240 (mL)
